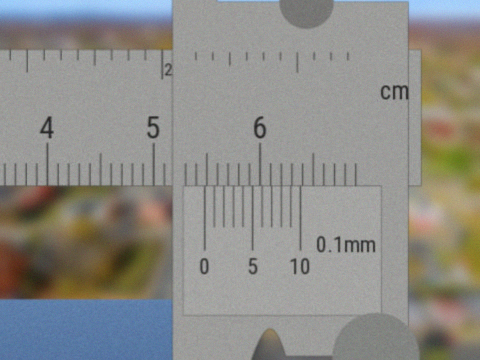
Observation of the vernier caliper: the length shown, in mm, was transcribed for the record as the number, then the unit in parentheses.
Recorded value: 54.8 (mm)
